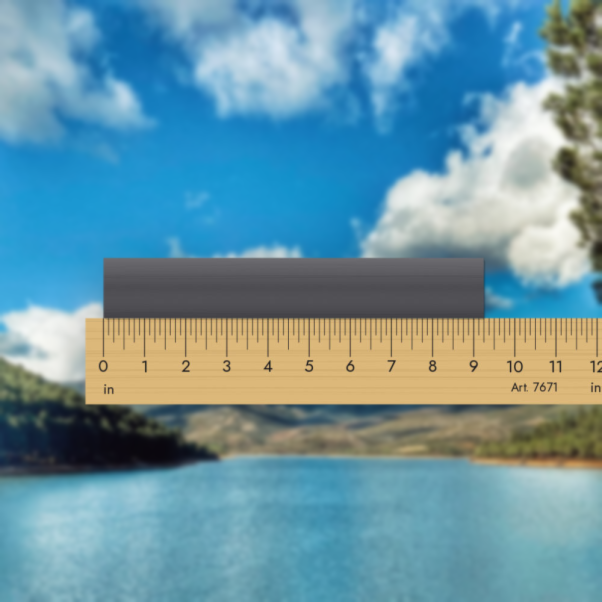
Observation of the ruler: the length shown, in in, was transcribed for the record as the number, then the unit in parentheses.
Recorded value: 9.25 (in)
